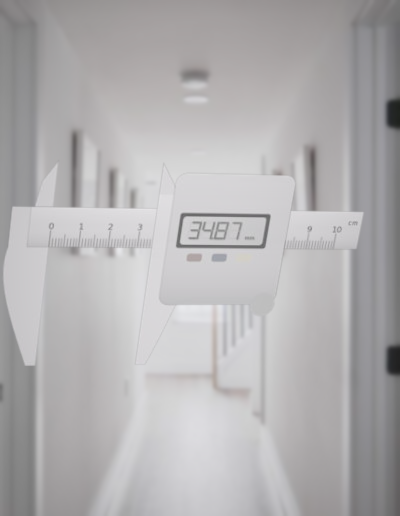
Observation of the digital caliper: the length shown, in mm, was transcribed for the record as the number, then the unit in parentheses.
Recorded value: 34.87 (mm)
